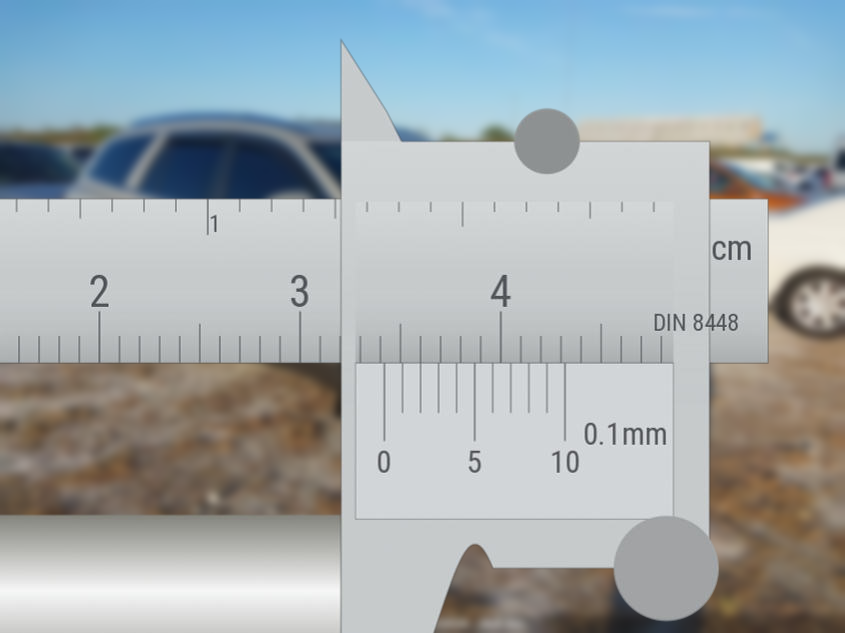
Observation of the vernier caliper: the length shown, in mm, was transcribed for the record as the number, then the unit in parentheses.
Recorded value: 34.2 (mm)
